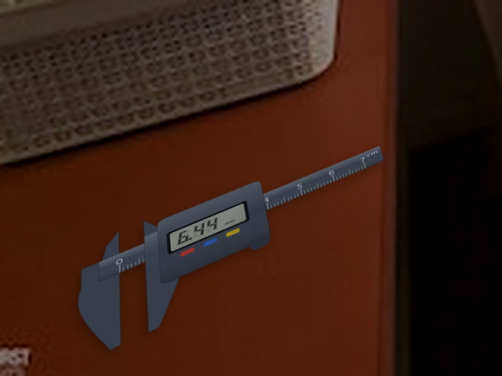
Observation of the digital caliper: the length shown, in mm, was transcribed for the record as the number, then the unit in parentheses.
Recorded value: 6.44 (mm)
